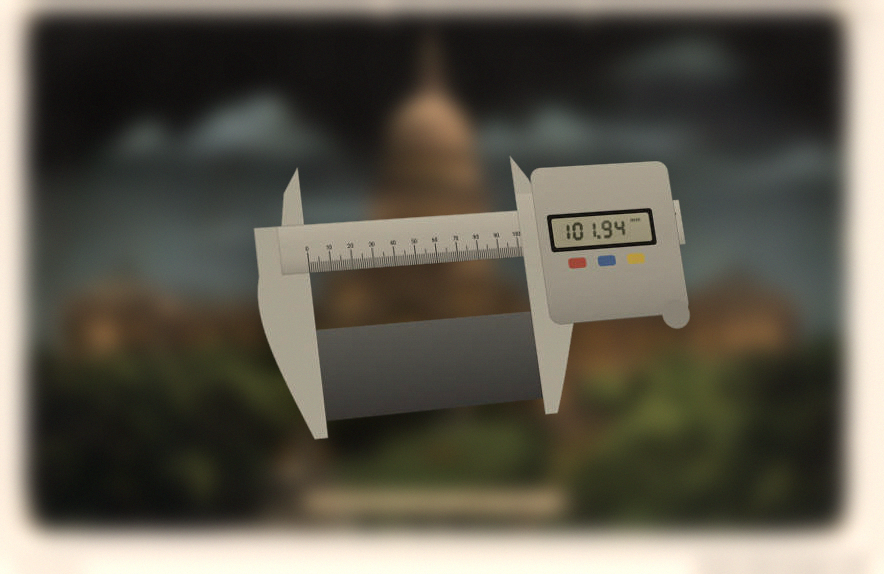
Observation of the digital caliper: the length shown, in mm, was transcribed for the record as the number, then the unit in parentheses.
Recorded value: 101.94 (mm)
